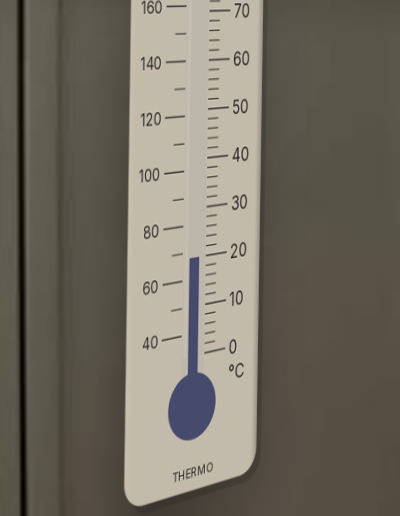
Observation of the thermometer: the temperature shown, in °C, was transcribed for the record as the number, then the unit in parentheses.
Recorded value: 20 (°C)
